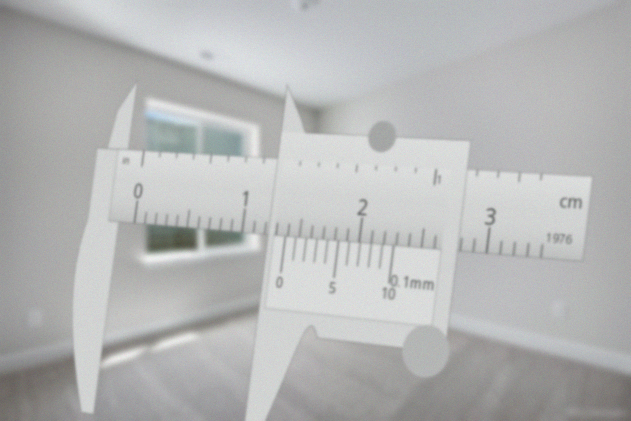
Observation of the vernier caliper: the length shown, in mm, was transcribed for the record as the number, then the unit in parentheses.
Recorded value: 13.8 (mm)
